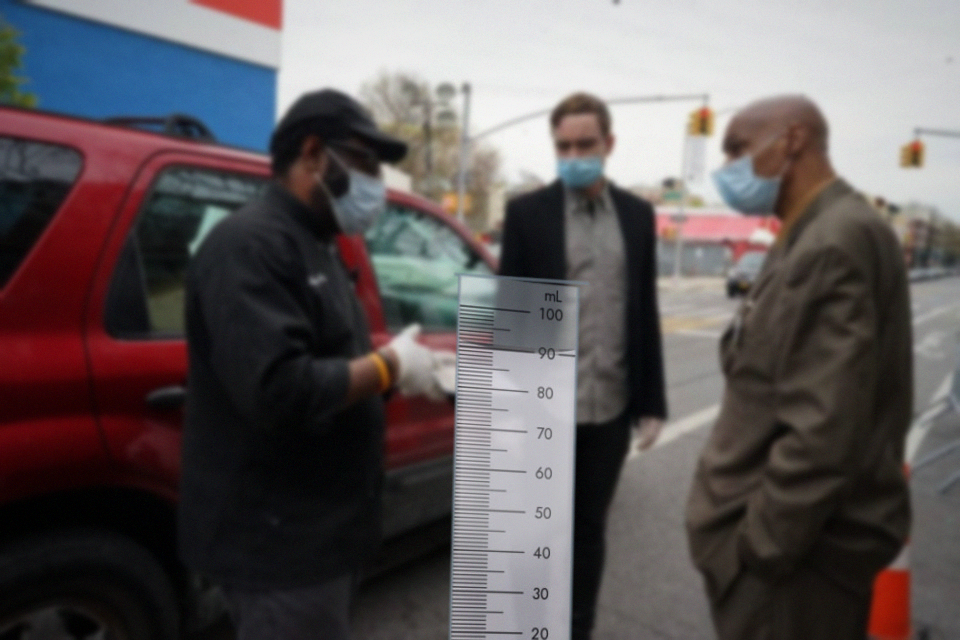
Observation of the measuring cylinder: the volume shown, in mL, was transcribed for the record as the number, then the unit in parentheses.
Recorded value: 90 (mL)
